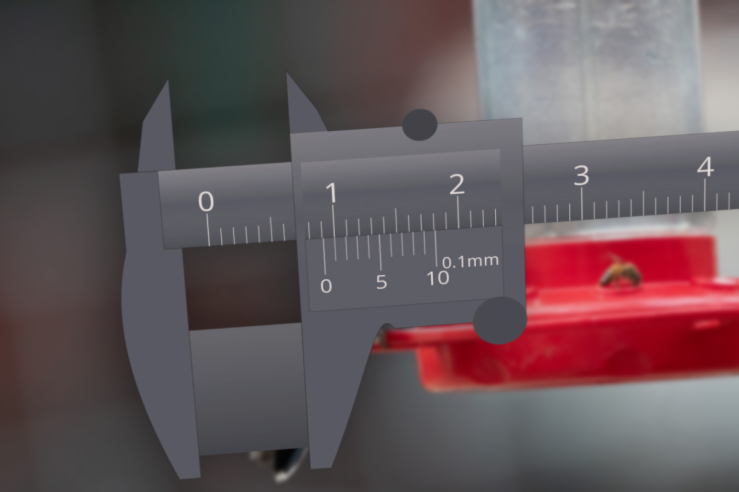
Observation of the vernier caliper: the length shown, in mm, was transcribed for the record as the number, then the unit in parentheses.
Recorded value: 9.1 (mm)
